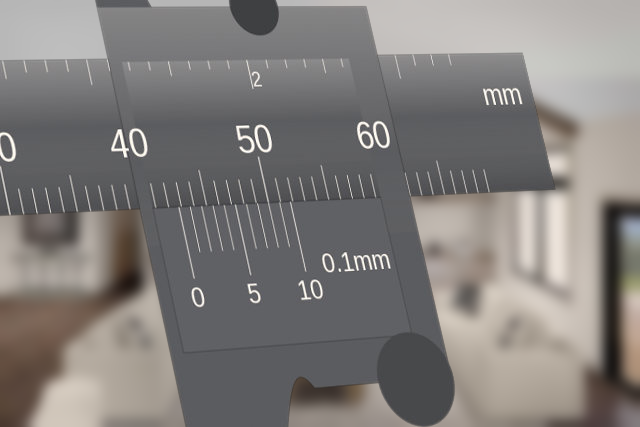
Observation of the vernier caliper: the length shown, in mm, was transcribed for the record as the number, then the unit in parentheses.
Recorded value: 42.8 (mm)
